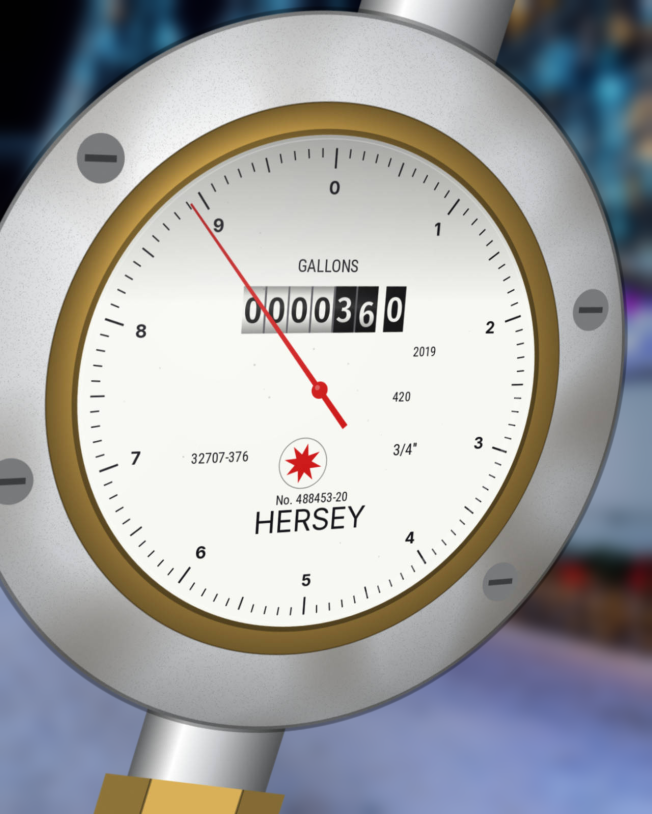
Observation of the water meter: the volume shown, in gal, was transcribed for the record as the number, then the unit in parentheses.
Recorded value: 358.9 (gal)
